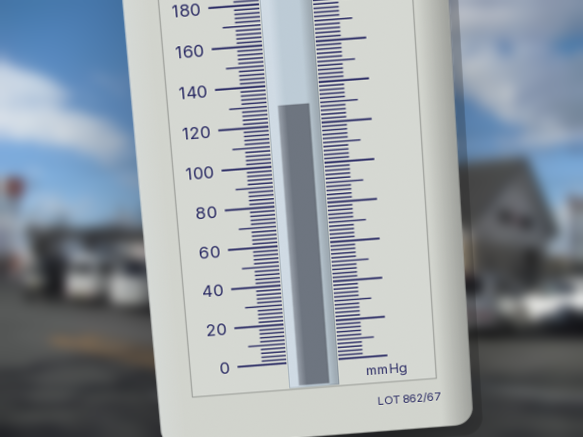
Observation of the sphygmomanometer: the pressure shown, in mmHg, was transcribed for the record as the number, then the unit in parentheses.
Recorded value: 130 (mmHg)
